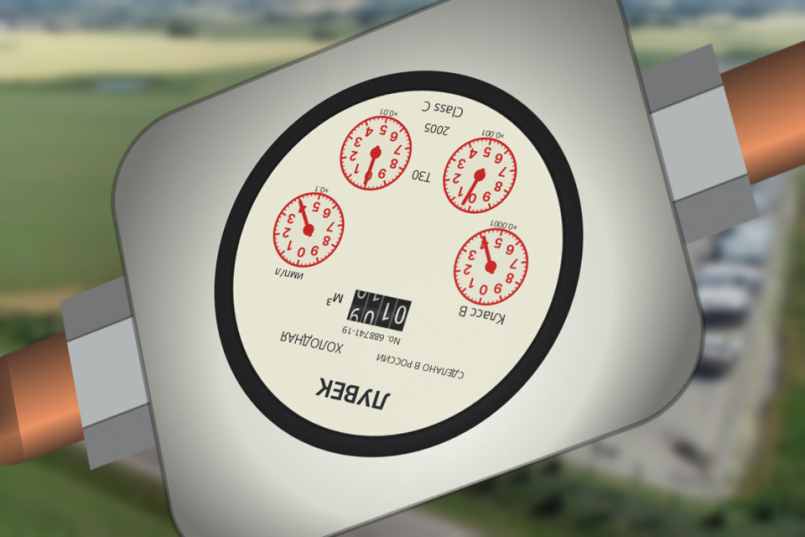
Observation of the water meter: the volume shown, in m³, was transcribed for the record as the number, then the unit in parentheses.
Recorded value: 109.4004 (m³)
